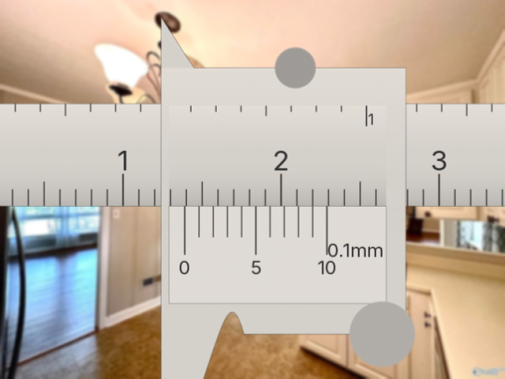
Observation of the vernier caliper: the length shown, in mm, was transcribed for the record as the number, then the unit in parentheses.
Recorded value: 13.9 (mm)
